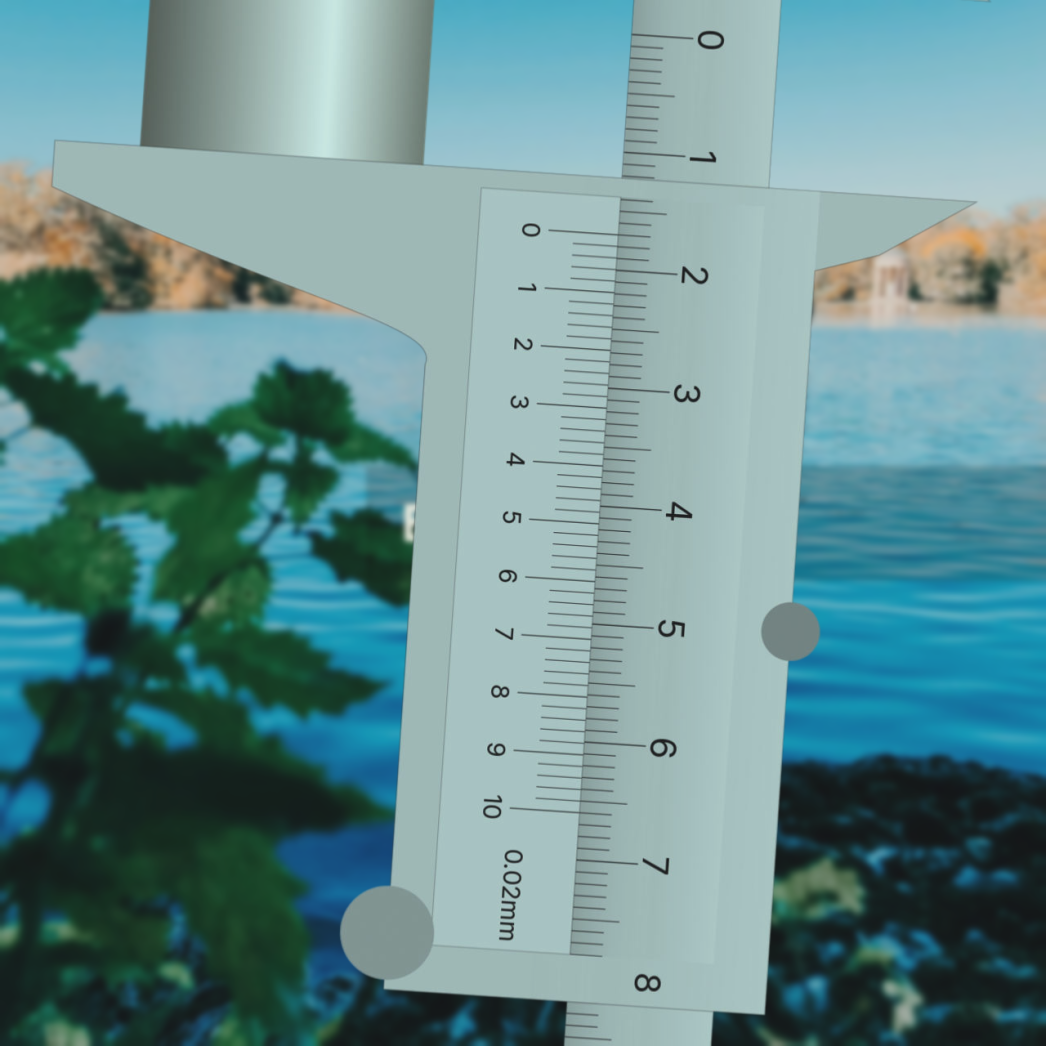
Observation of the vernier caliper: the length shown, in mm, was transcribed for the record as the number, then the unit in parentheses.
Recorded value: 17.0 (mm)
